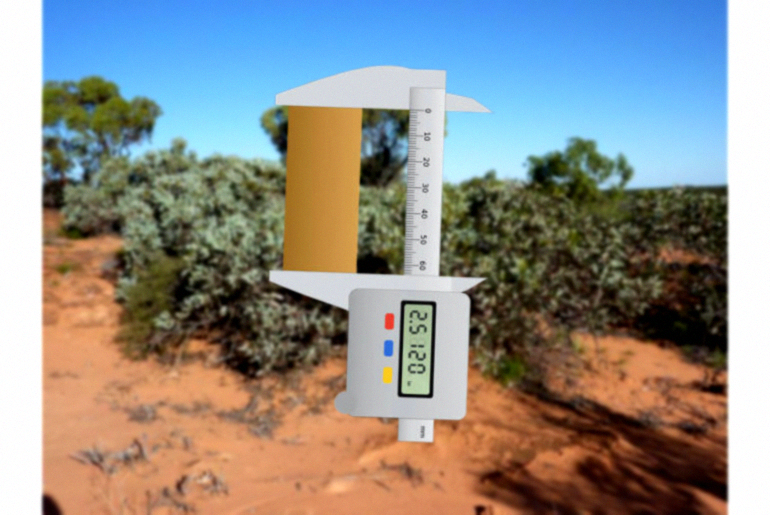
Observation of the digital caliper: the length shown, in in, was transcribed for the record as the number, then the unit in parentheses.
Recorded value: 2.5120 (in)
